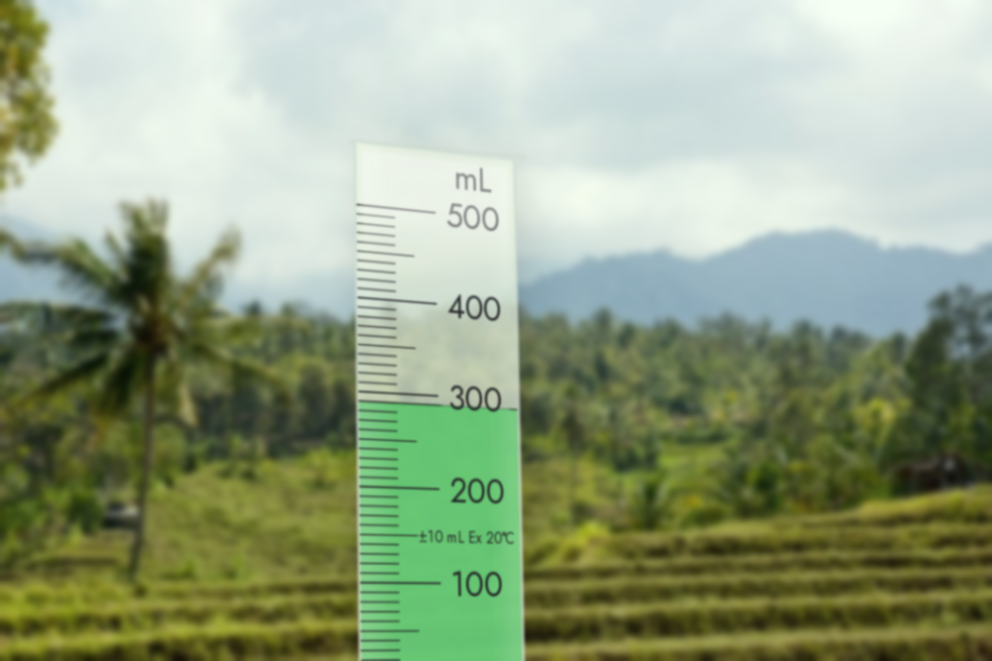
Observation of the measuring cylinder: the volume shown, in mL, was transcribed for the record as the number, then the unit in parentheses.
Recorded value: 290 (mL)
